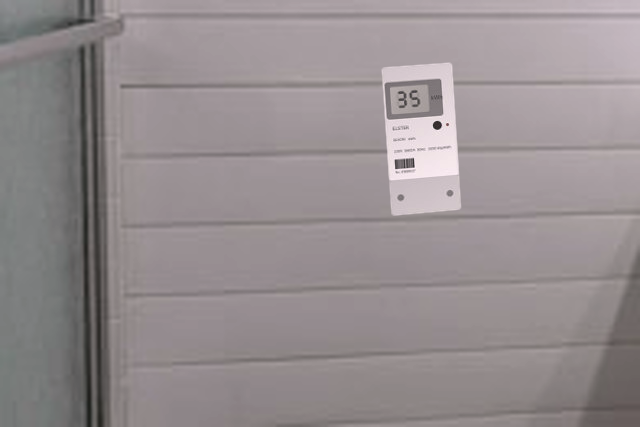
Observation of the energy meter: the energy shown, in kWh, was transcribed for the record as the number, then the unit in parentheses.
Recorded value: 35 (kWh)
